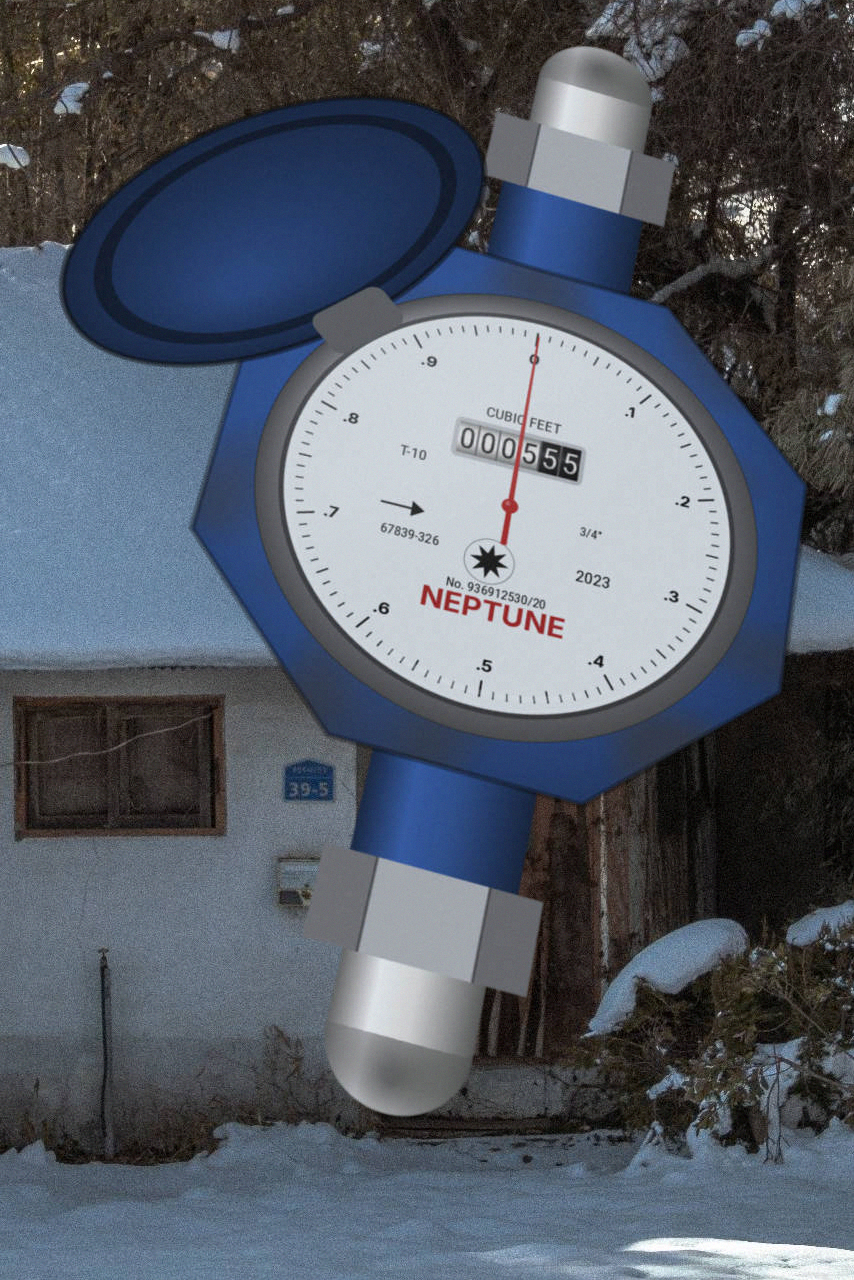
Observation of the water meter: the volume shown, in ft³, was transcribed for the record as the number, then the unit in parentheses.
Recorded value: 555.00 (ft³)
